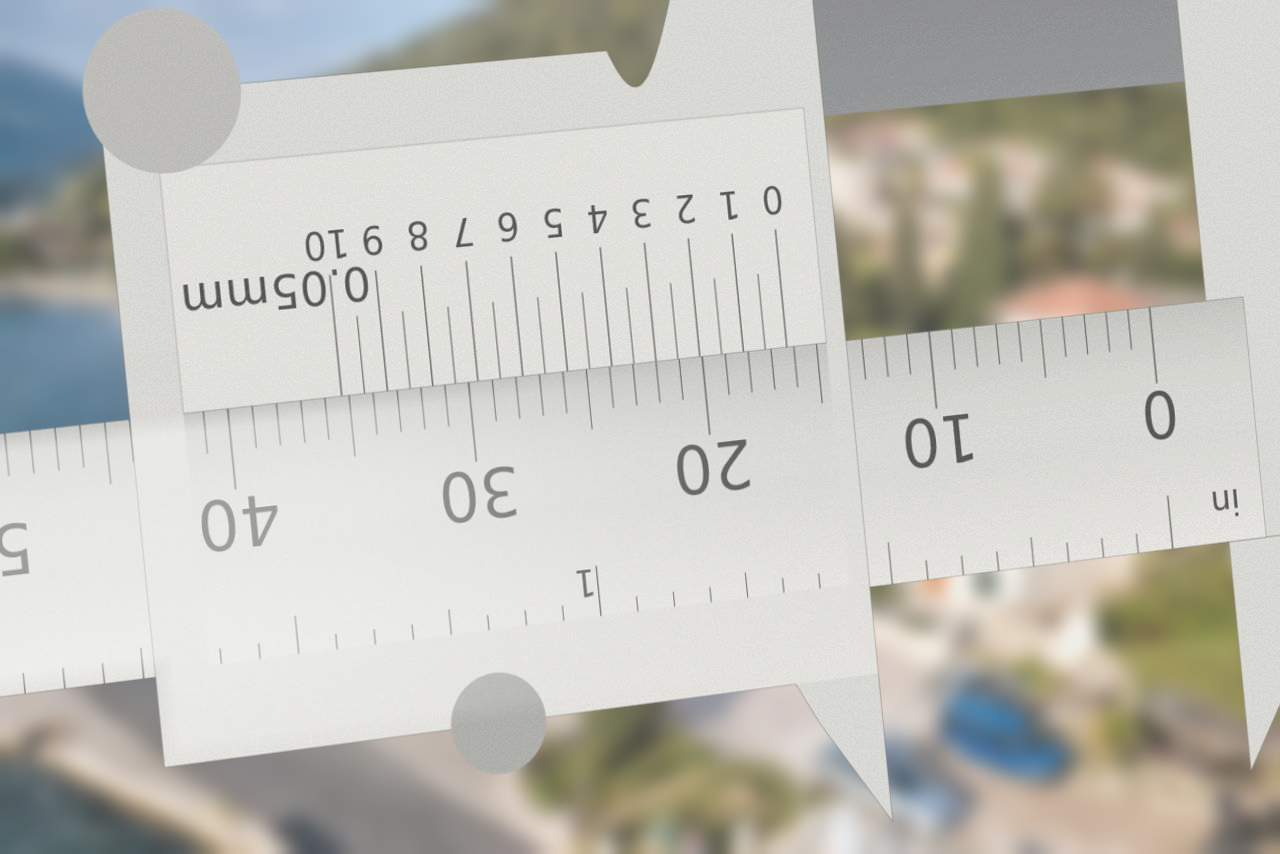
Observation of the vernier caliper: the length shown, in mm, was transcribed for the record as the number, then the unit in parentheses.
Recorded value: 16.3 (mm)
